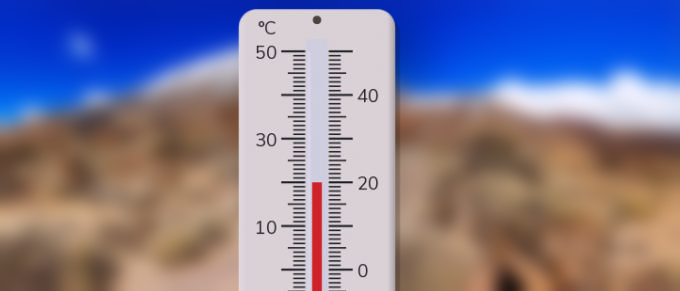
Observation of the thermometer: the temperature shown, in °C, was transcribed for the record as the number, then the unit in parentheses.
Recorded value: 20 (°C)
